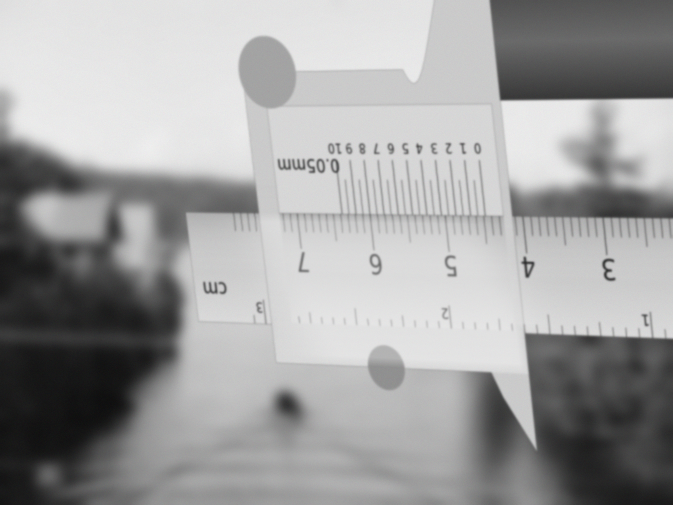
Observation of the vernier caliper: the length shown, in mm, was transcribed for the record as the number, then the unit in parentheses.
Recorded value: 44.8 (mm)
